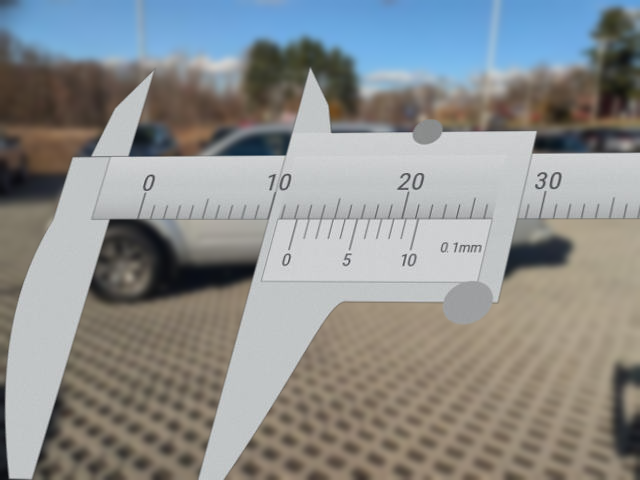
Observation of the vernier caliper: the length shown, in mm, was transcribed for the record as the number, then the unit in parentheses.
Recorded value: 12.2 (mm)
